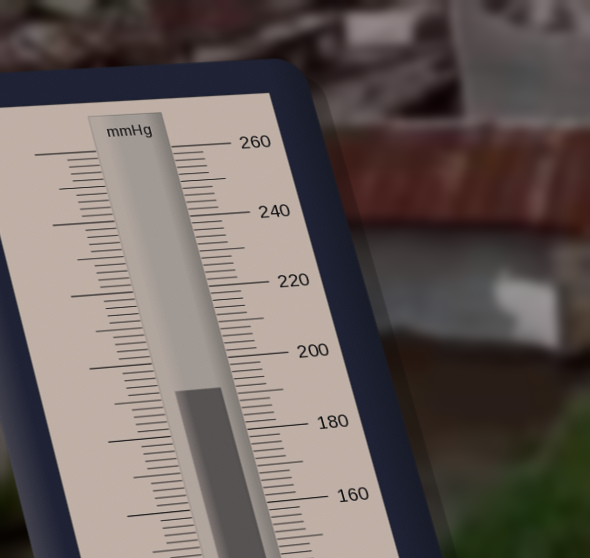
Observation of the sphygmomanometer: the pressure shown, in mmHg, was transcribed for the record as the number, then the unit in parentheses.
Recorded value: 192 (mmHg)
